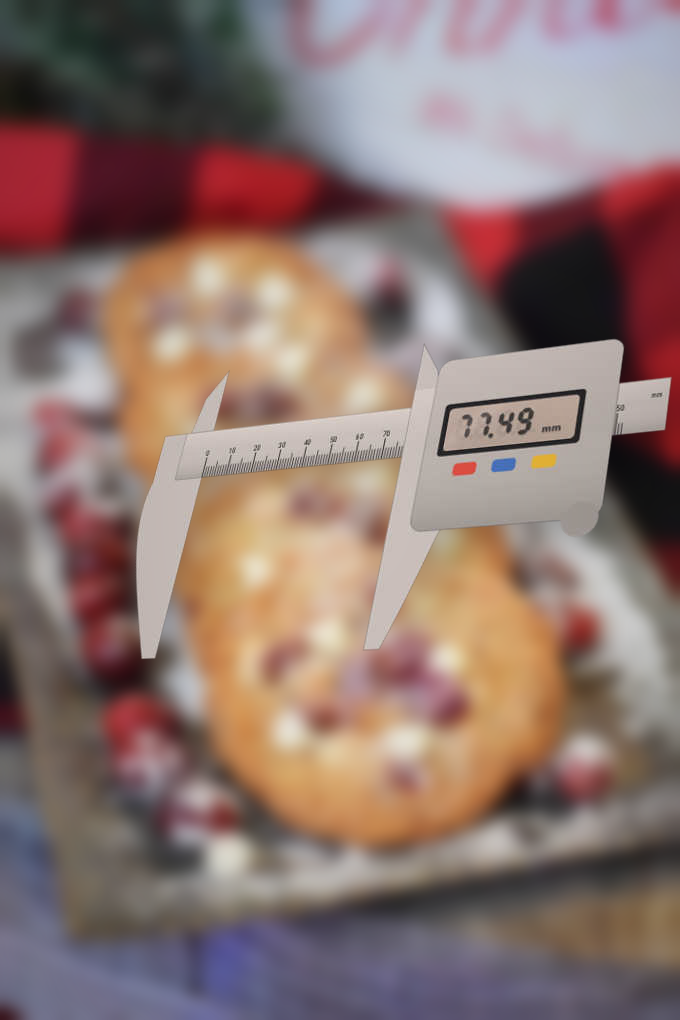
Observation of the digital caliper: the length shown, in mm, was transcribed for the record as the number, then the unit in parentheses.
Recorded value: 77.49 (mm)
